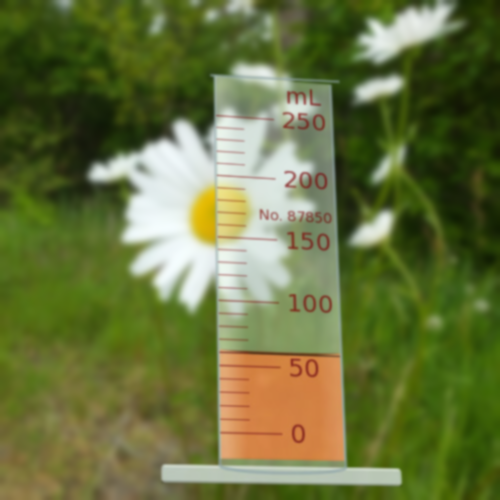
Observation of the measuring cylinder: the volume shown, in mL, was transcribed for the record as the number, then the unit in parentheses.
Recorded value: 60 (mL)
